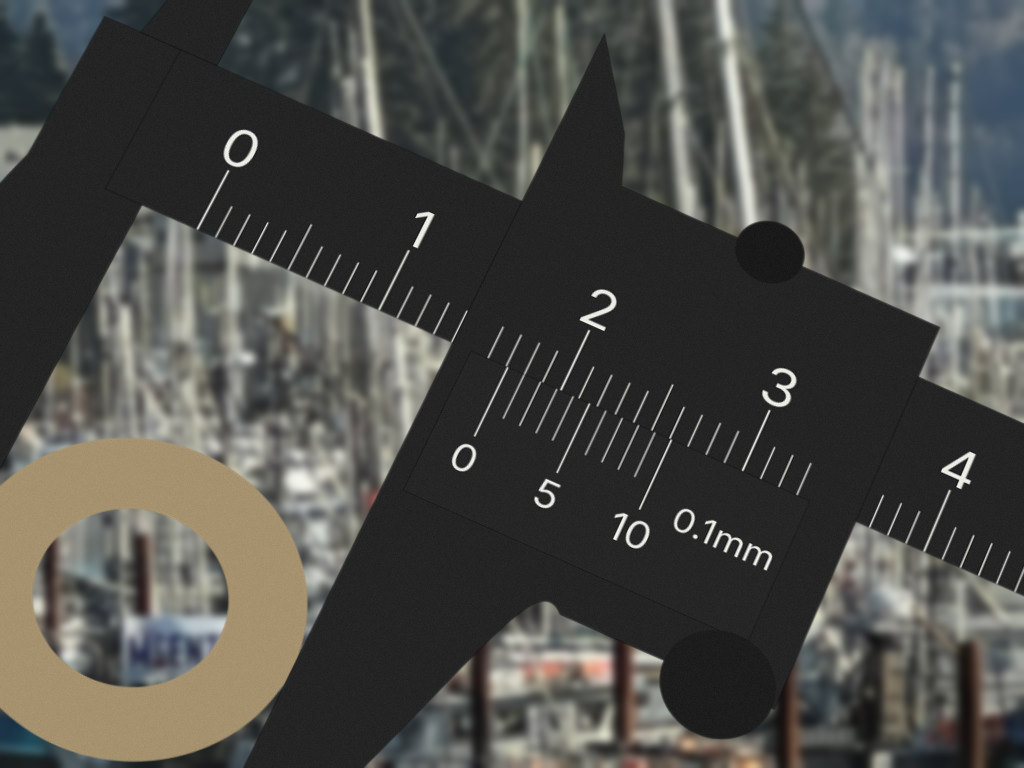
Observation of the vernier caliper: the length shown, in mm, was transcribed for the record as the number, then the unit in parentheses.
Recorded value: 17.1 (mm)
